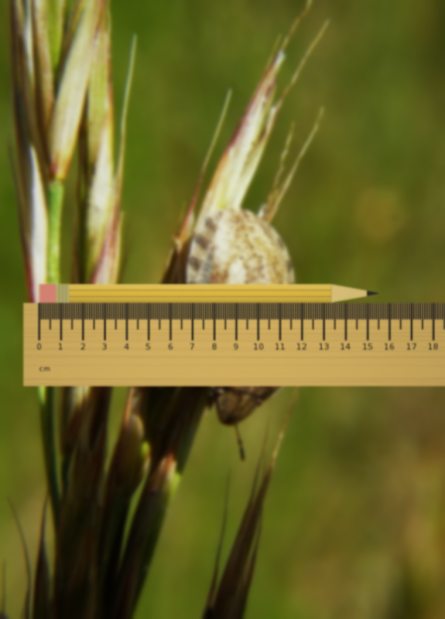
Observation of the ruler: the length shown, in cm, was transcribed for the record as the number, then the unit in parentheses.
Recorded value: 15.5 (cm)
